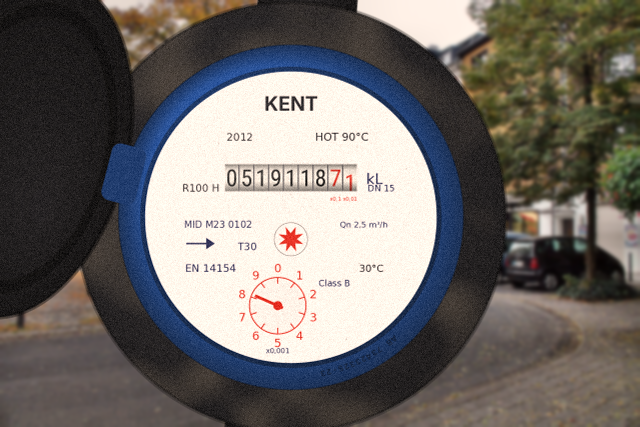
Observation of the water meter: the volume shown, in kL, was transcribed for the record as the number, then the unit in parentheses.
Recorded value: 519118.708 (kL)
